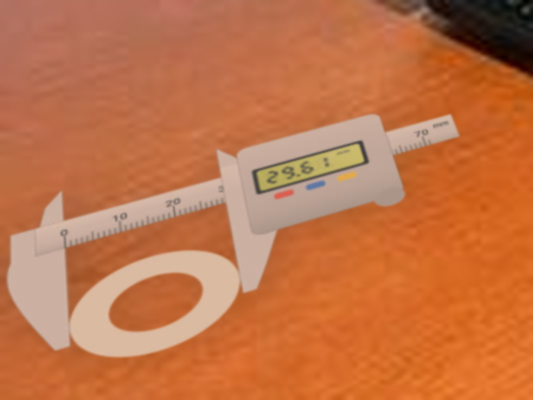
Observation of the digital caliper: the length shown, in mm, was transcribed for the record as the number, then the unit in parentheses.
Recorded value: 29.61 (mm)
